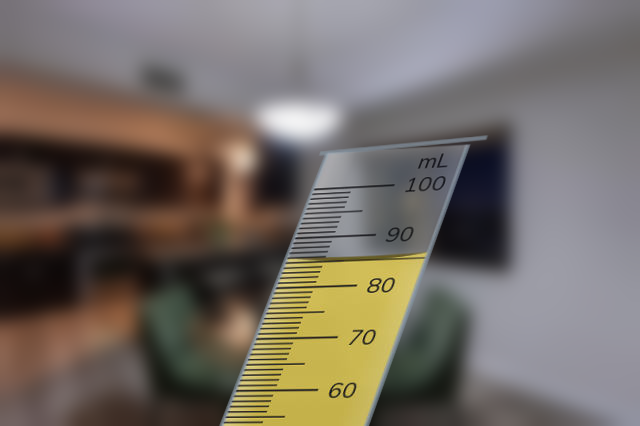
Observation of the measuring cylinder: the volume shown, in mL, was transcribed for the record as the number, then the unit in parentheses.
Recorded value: 85 (mL)
